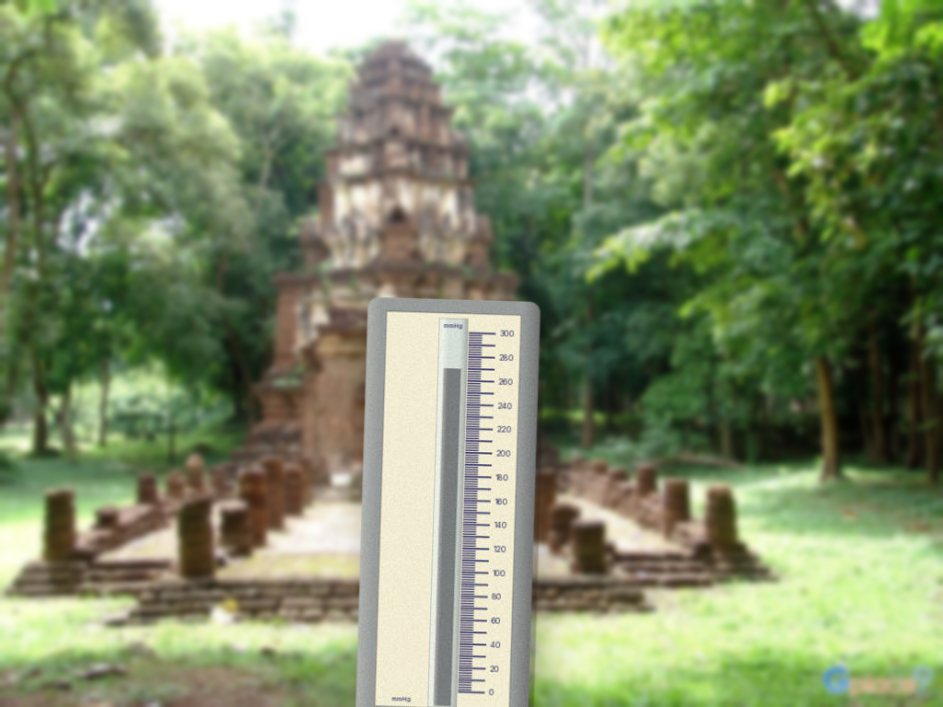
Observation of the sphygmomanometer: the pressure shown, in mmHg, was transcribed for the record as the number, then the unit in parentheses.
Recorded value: 270 (mmHg)
